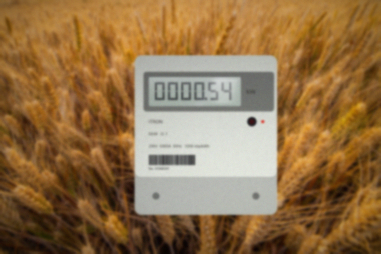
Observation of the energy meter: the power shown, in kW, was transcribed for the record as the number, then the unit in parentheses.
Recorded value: 0.54 (kW)
